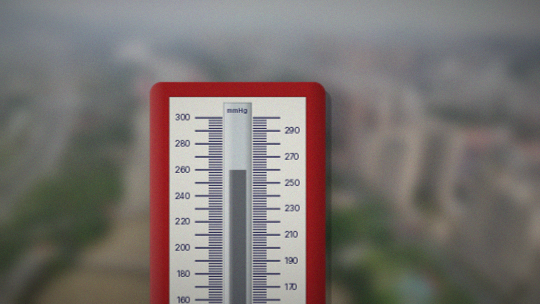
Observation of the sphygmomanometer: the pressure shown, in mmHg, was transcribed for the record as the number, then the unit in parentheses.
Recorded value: 260 (mmHg)
